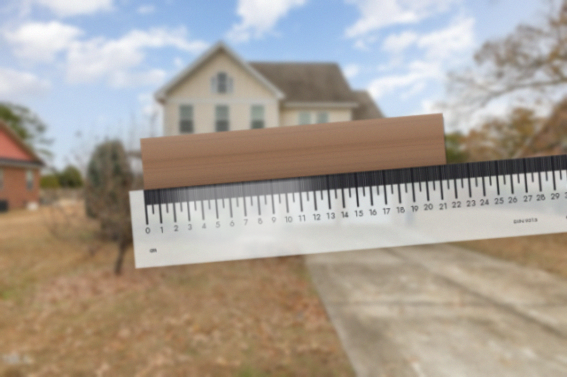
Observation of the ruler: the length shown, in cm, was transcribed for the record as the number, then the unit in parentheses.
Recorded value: 21.5 (cm)
